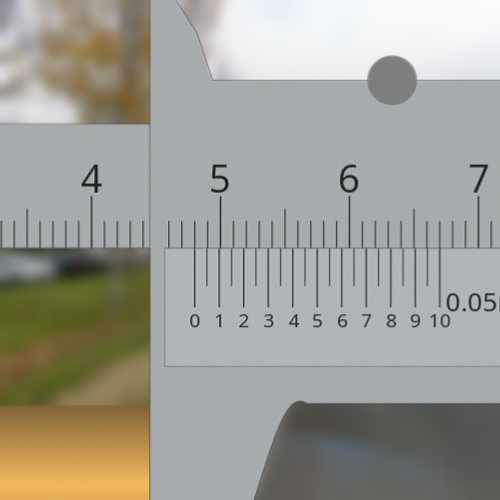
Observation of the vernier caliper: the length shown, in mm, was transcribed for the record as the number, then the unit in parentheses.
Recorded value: 48.0 (mm)
